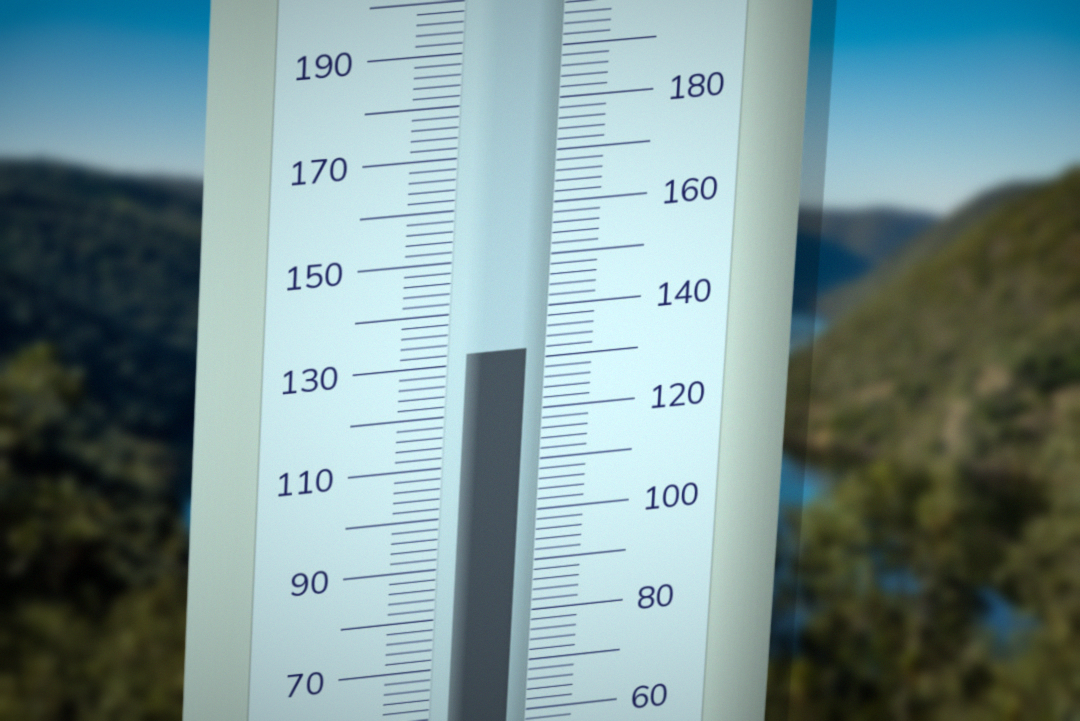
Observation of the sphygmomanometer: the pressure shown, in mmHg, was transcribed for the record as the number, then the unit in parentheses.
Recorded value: 132 (mmHg)
